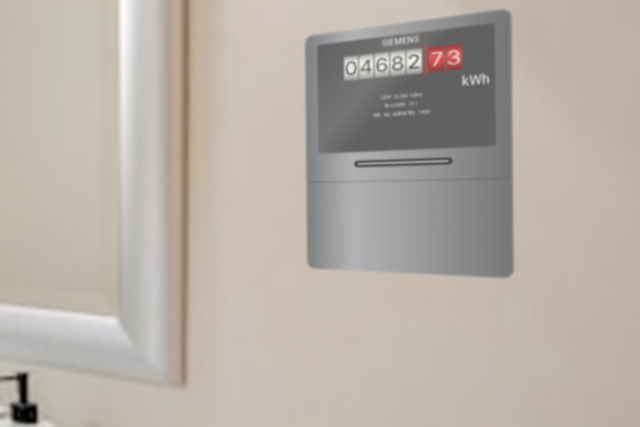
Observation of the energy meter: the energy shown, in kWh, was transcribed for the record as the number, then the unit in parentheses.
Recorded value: 4682.73 (kWh)
